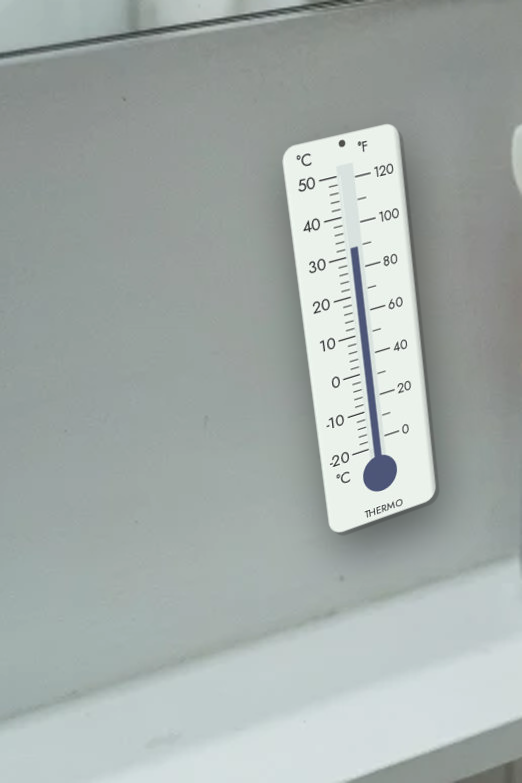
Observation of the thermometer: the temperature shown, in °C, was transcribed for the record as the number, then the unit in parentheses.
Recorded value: 32 (°C)
